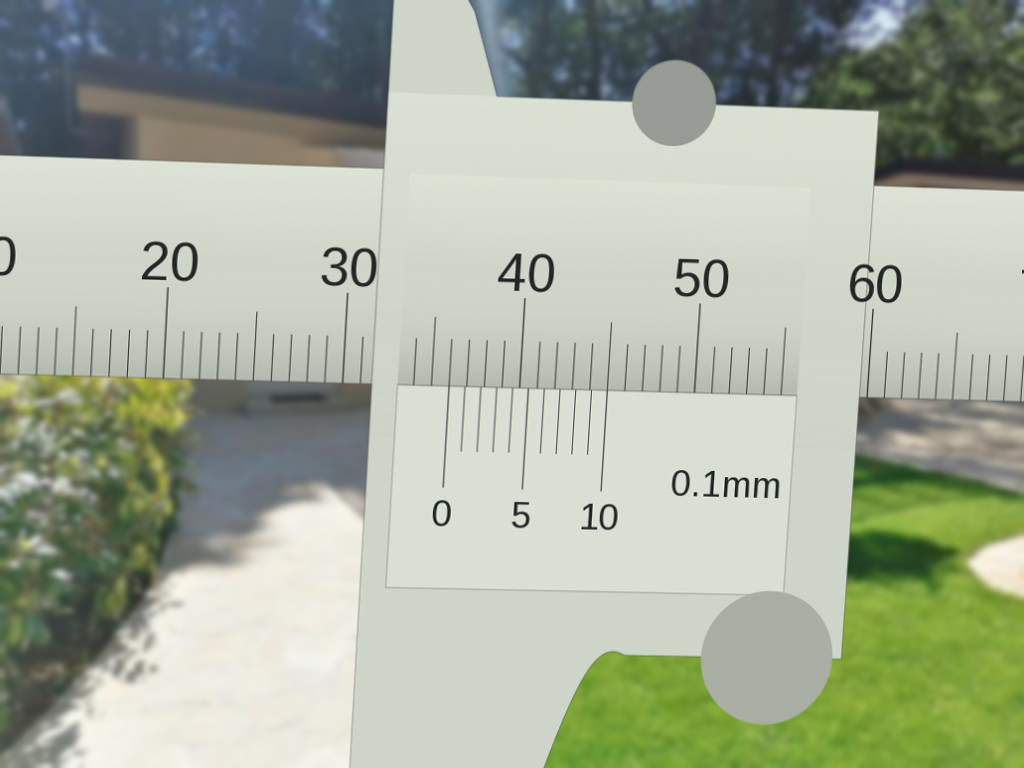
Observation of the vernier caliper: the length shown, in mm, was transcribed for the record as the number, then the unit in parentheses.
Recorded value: 36.0 (mm)
